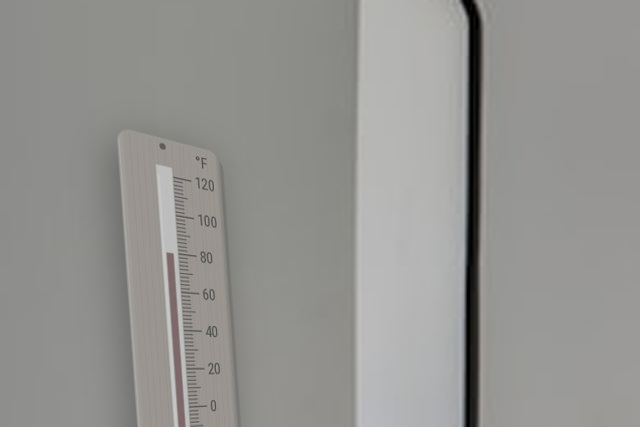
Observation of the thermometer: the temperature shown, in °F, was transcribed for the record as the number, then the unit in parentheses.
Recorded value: 80 (°F)
